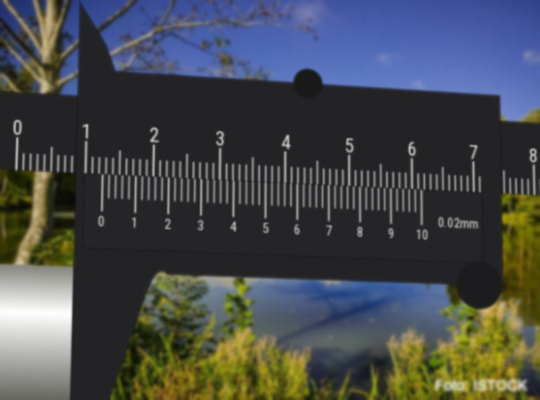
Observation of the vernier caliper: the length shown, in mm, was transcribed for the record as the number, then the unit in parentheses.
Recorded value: 12.5 (mm)
